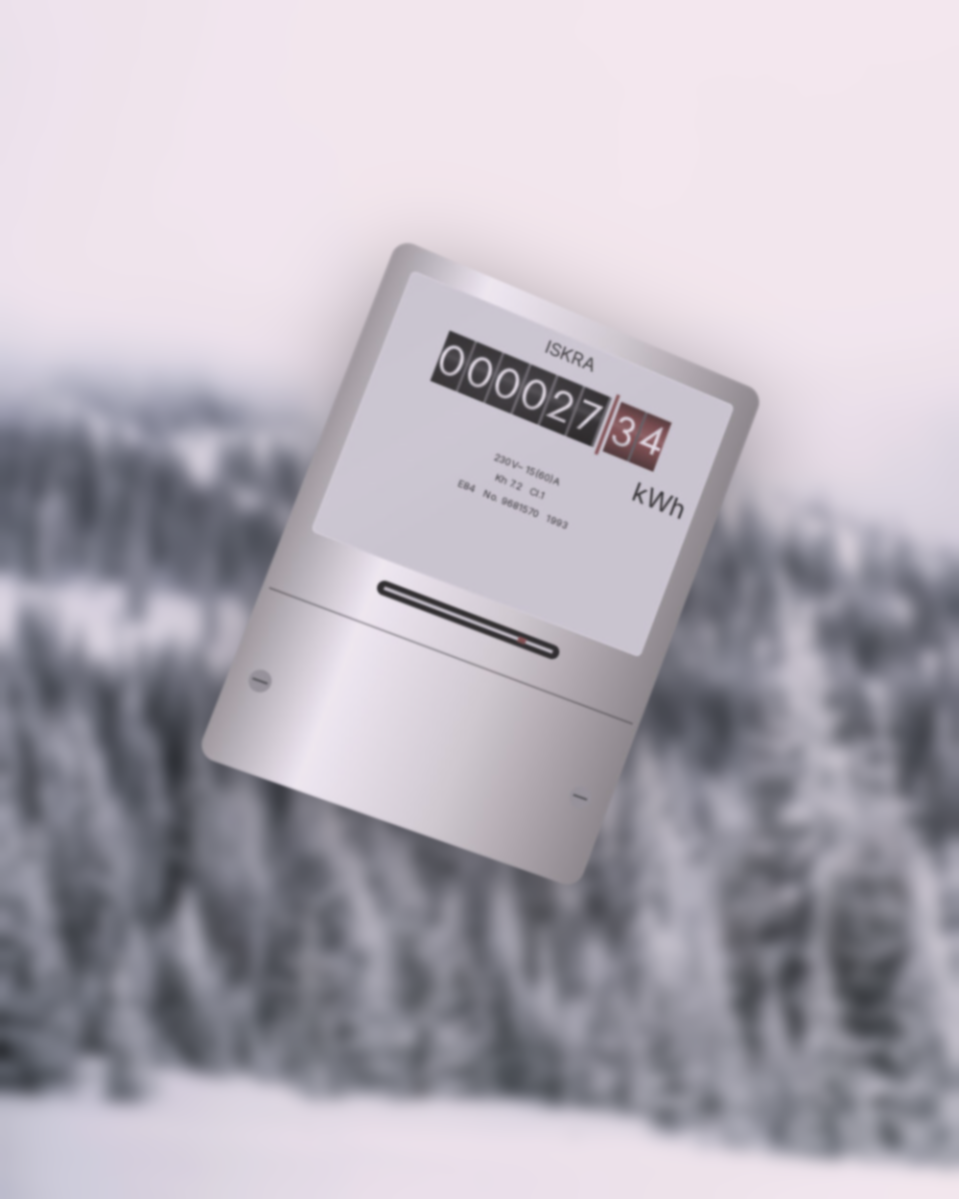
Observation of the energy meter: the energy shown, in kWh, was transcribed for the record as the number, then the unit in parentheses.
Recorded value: 27.34 (kWh)
